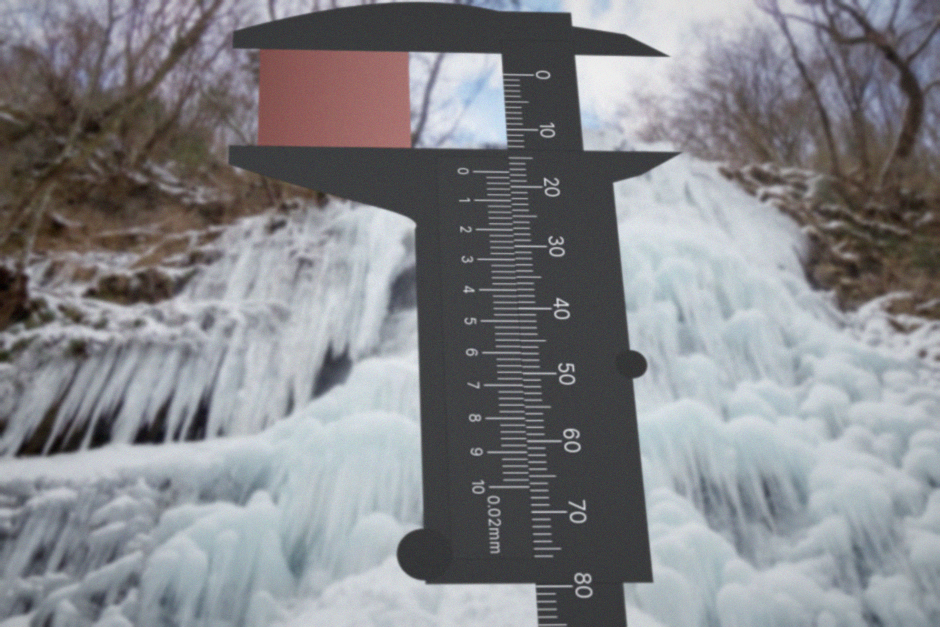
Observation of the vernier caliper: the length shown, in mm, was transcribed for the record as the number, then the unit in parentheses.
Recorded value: 17.5 (mm)
